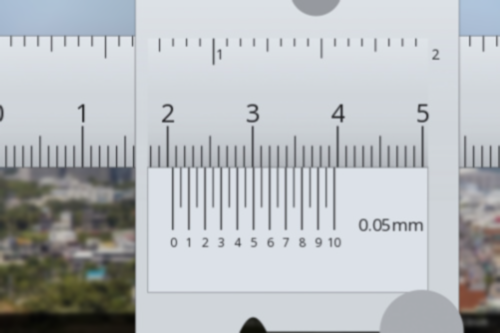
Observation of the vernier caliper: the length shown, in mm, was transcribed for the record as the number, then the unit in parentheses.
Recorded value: 20.6 (mm)
